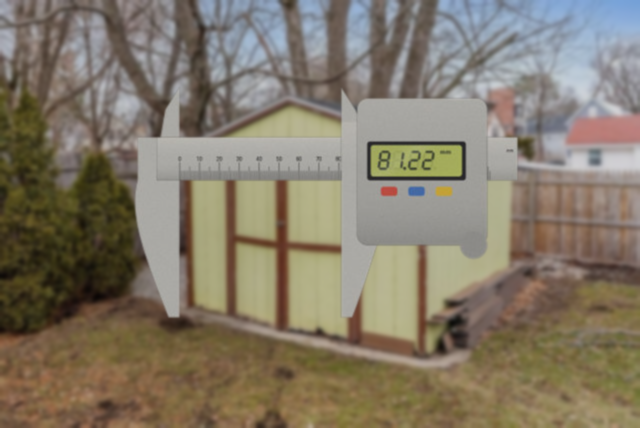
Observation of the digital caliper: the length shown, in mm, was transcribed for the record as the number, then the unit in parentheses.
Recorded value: 81.22 (mm)
